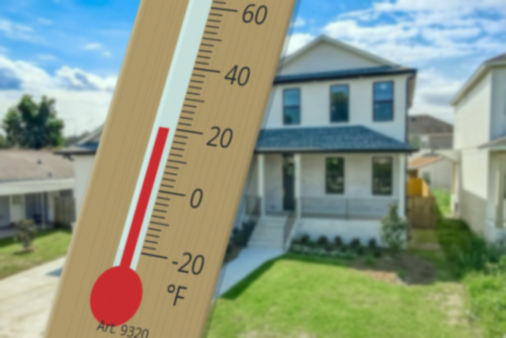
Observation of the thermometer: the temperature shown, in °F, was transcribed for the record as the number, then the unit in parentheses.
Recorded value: 20 (°F)
